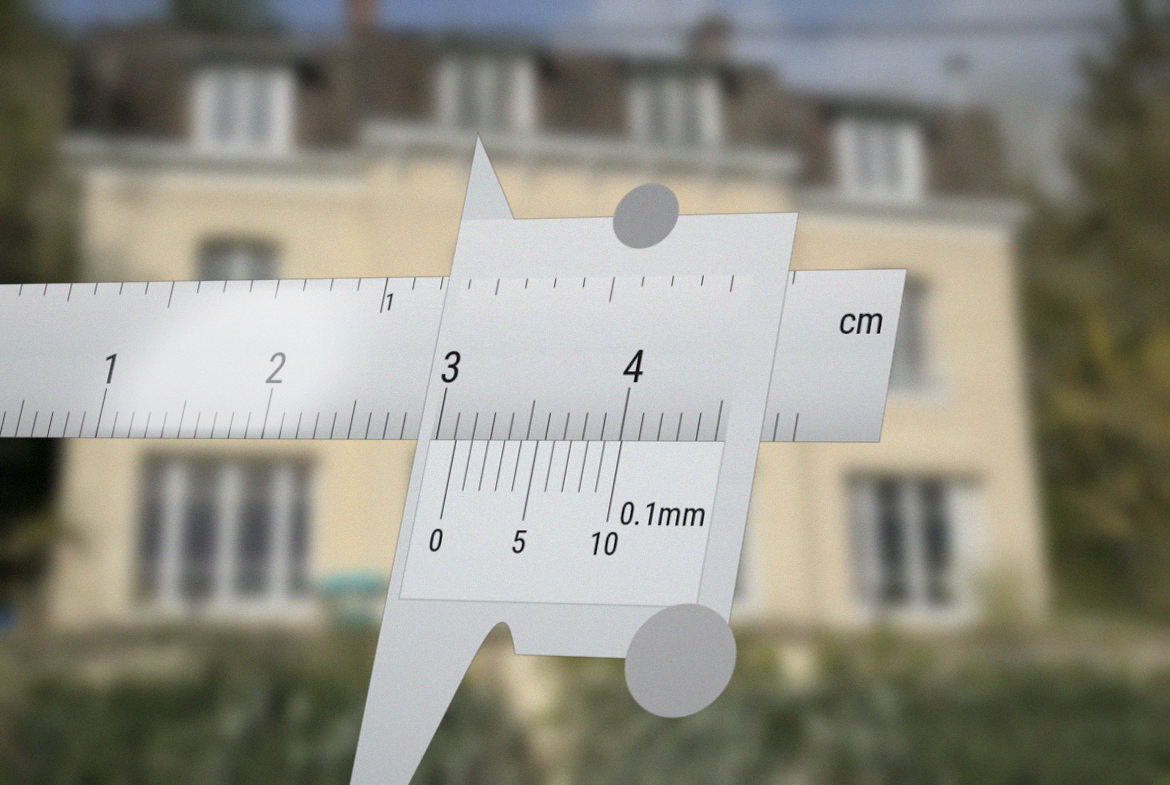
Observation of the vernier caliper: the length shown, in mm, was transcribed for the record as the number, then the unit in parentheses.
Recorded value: 31.1 (mm)
